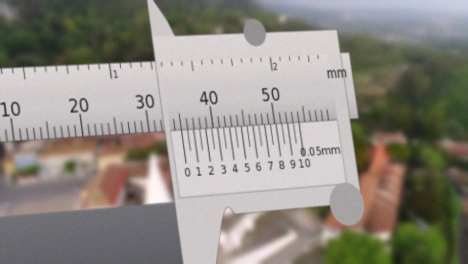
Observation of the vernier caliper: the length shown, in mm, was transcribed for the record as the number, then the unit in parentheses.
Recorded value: 35.0 (mm)
